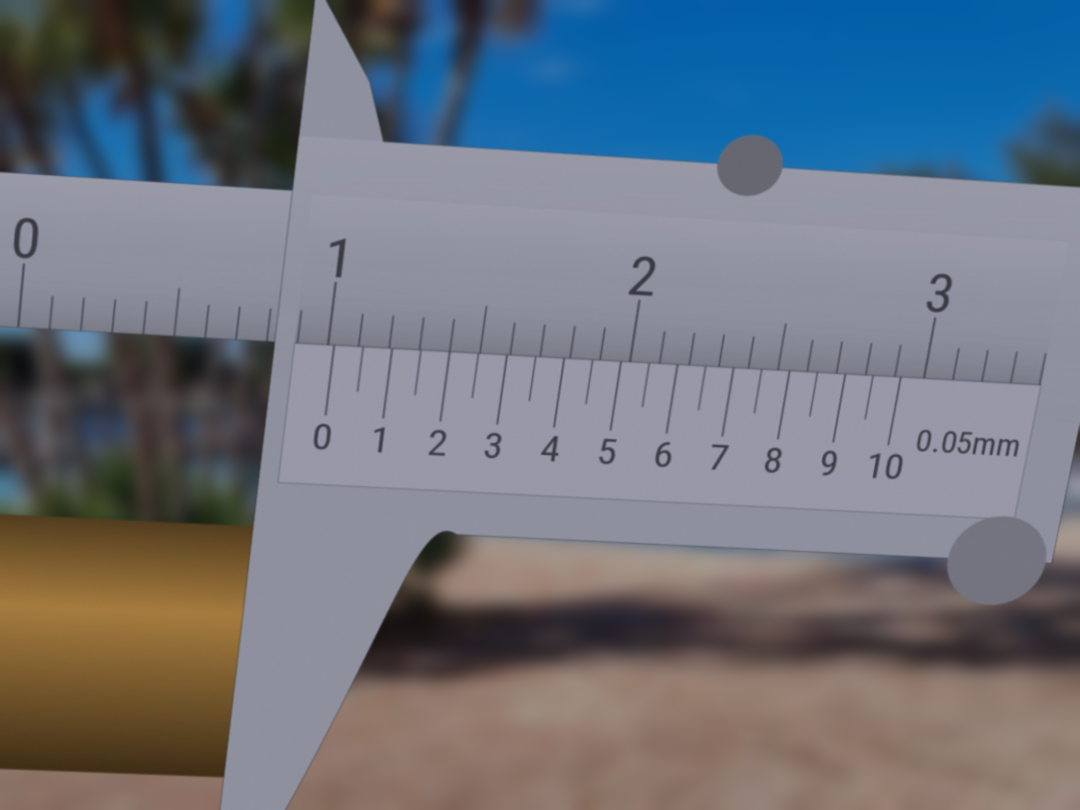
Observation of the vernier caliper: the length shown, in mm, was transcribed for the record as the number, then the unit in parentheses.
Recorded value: 10.20 (mm)
